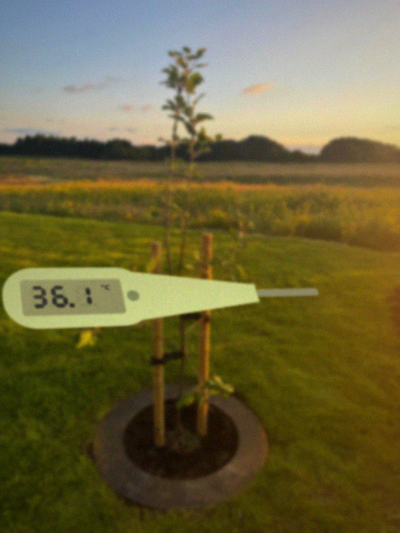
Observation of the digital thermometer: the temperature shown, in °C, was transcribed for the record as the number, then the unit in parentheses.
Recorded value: 36.1 (°C)
